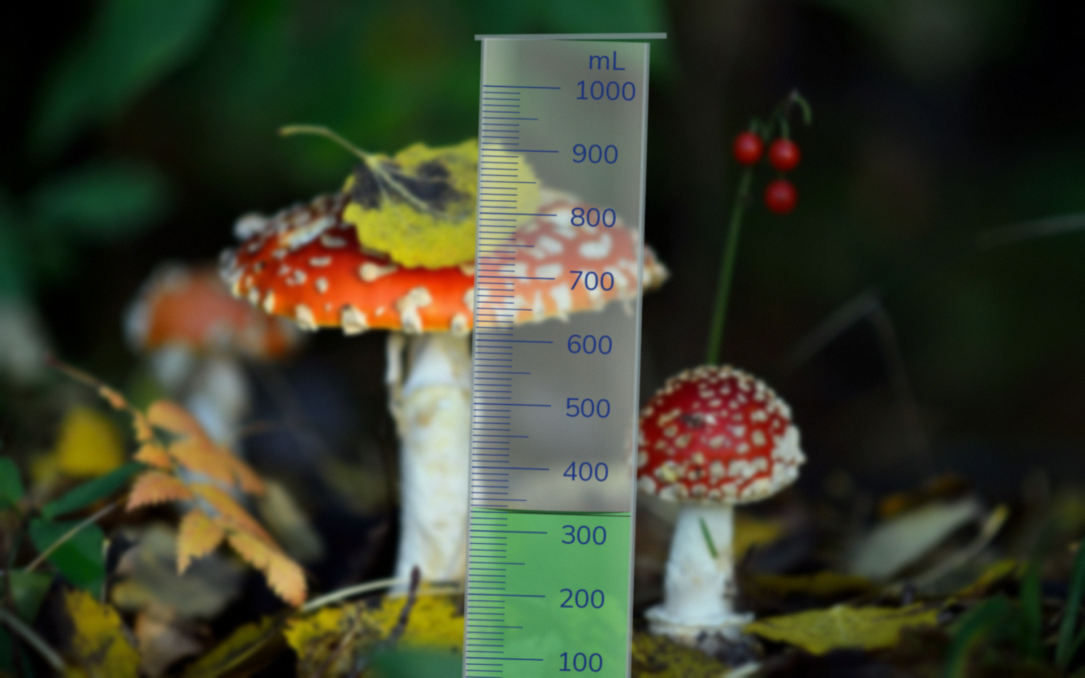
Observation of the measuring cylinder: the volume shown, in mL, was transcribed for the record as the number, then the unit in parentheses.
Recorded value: 330 (mL)
